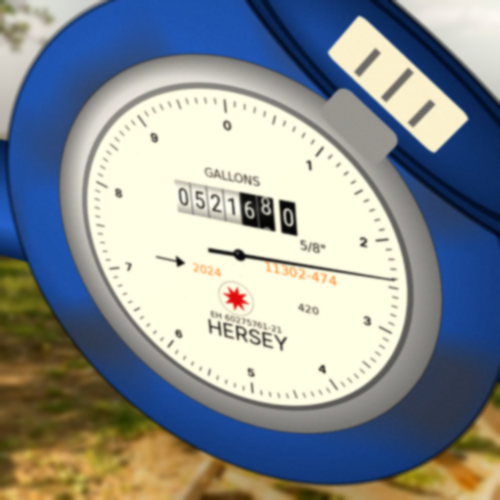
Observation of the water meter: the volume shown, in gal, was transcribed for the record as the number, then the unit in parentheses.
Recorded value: 521682.4 (gal)
